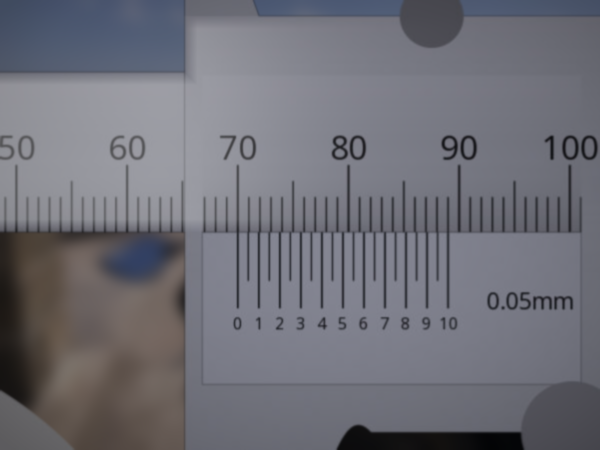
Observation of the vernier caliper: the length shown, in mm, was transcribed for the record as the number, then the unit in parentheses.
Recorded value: 70.0 (mm)
